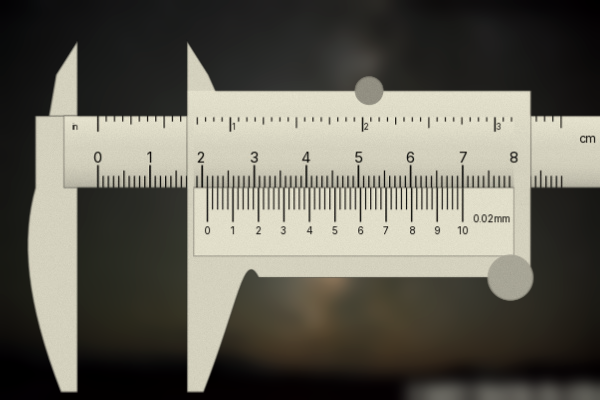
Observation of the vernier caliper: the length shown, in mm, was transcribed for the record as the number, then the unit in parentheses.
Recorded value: 21.0 (mm)
